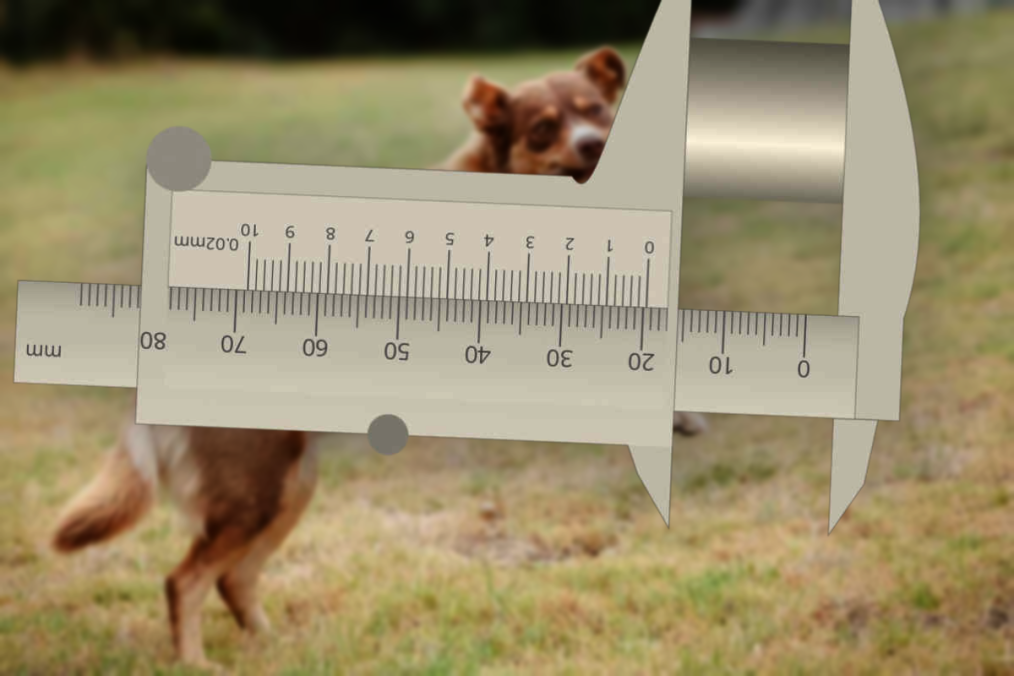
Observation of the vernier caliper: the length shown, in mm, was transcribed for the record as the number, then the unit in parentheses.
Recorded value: 19.6 (mm)
